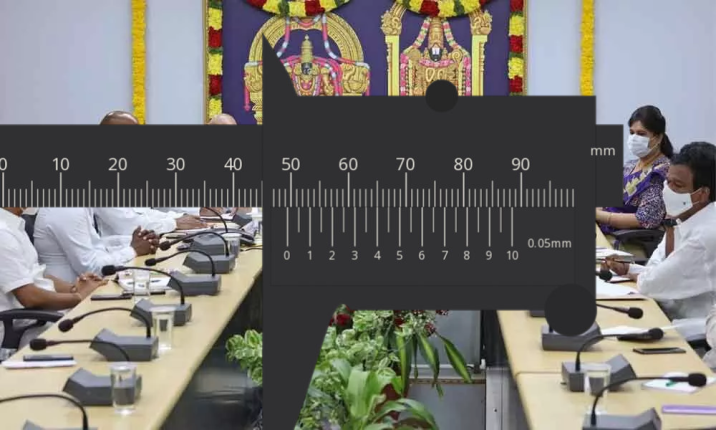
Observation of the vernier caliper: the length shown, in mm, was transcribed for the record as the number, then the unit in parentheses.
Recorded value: 49.4 (mm)
